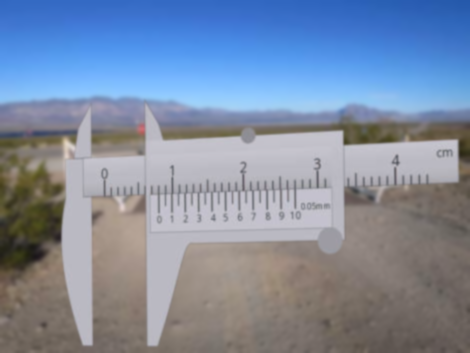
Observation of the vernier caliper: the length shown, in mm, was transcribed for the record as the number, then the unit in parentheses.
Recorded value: 8.0 (mm)
